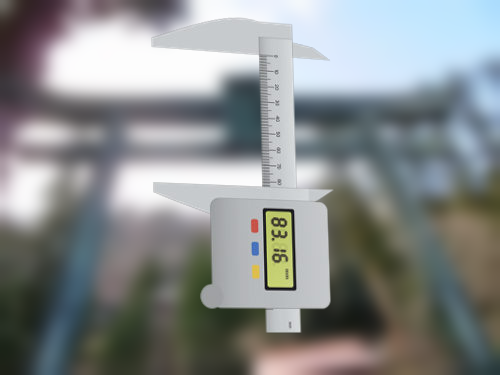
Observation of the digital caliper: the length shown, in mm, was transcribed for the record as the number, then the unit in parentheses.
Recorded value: 83.16 (mm)
